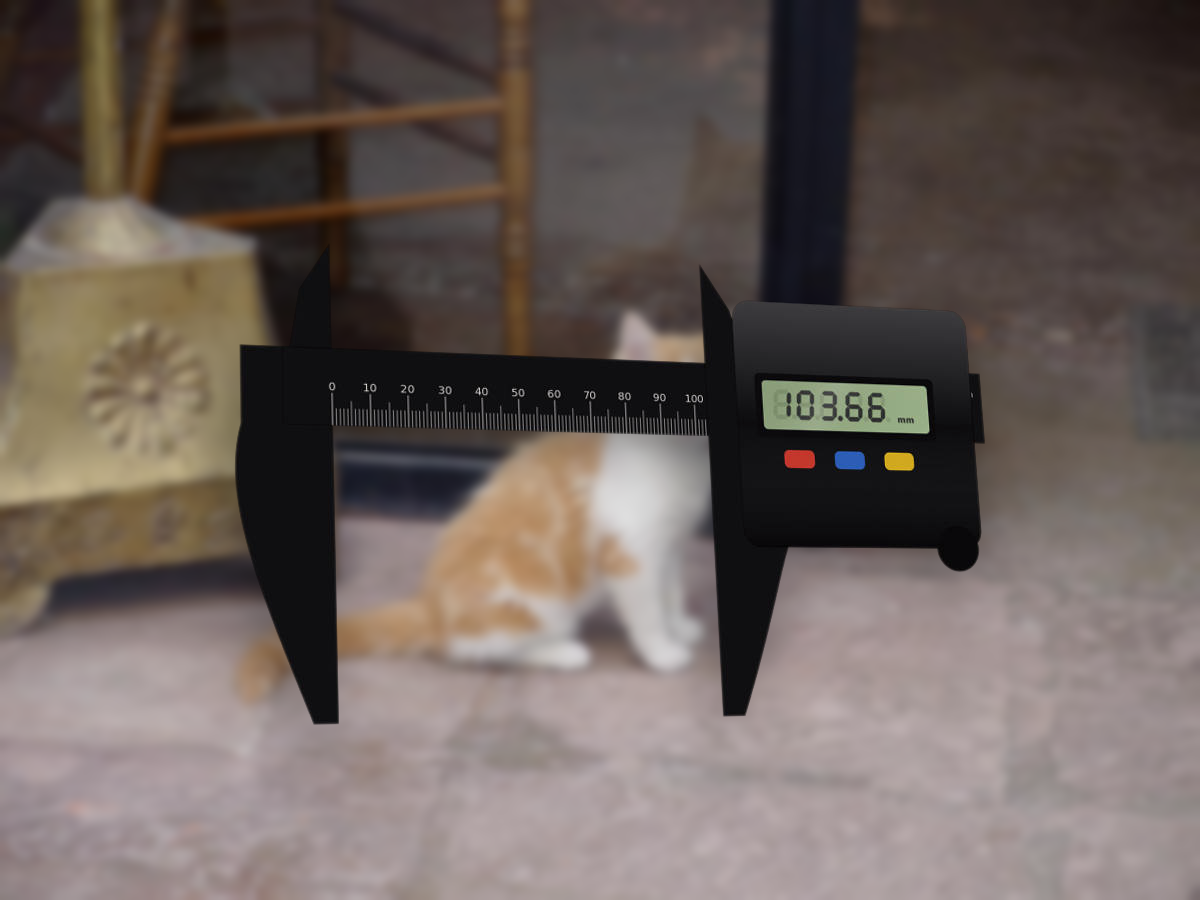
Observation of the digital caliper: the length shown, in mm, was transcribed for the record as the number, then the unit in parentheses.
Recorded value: 103.66 (mm)
